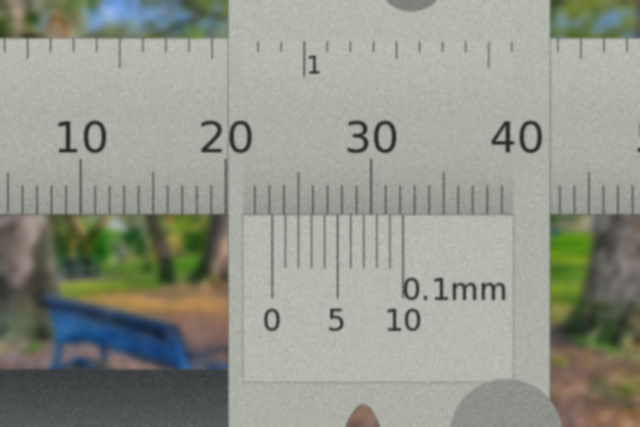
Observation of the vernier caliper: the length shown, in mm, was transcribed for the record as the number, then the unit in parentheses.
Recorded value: 23.2 (mm)
